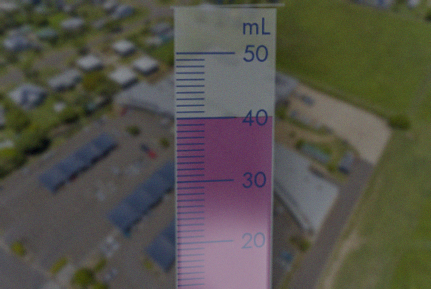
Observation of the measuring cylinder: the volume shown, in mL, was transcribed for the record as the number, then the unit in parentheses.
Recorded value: 40 (mL)
